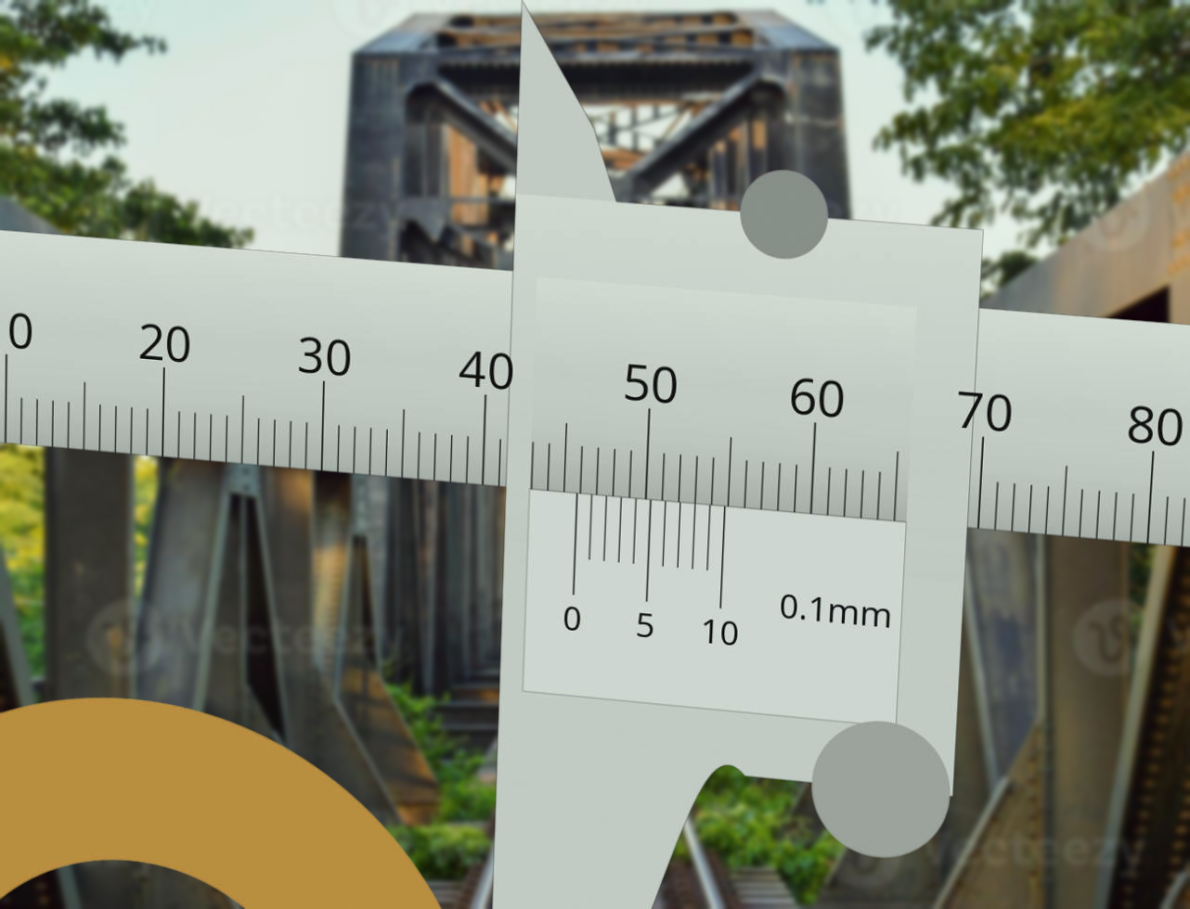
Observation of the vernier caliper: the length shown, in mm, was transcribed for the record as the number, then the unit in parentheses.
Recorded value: 45.8 (mm)
